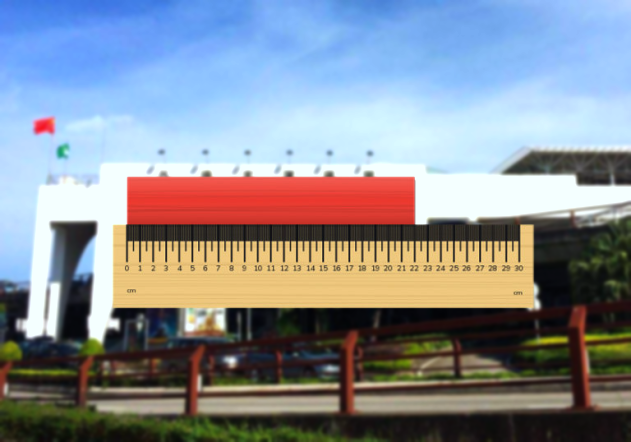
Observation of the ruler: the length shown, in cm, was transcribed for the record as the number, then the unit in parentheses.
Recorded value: 22 (cm)
